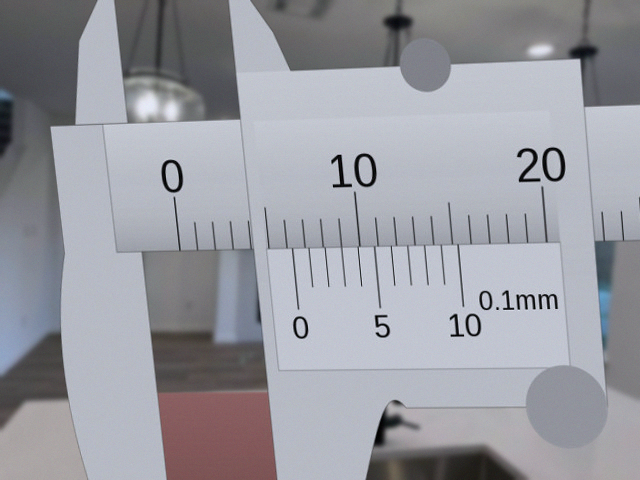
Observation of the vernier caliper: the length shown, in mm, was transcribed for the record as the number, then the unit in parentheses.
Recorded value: 6.3 (mm)
